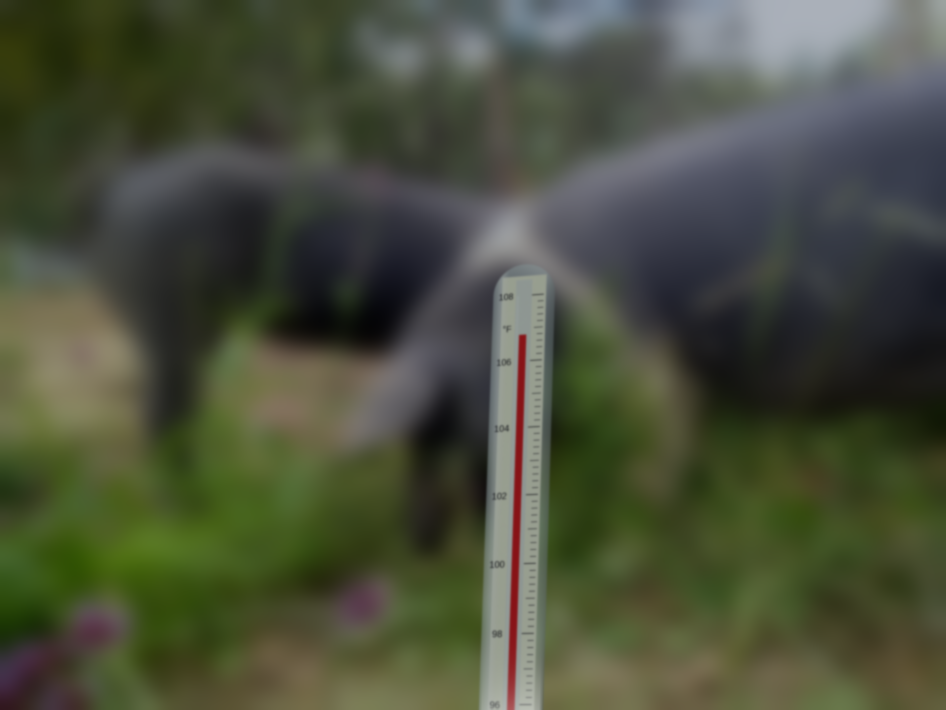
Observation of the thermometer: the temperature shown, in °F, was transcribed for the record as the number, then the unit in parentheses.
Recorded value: 106.8 (°F)
